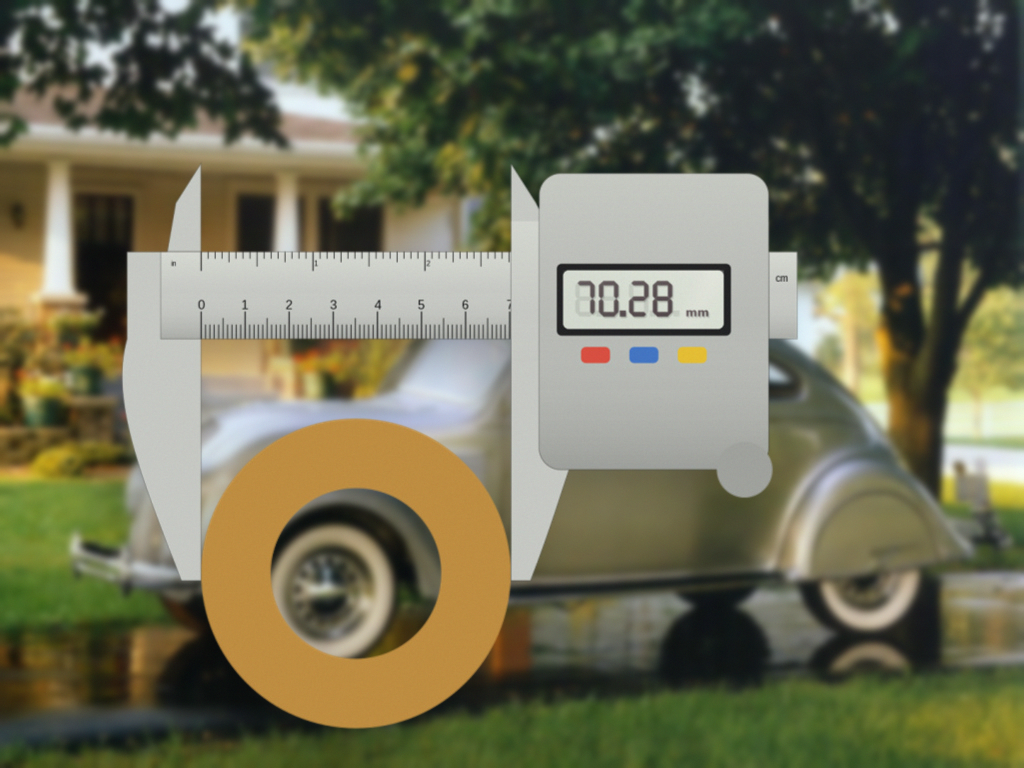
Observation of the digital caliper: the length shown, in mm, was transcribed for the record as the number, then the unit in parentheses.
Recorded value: 70.28 (mm)
